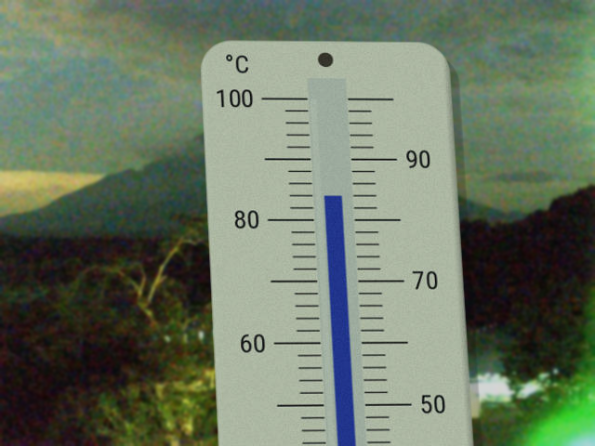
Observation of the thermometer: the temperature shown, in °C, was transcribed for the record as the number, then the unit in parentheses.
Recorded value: 84 (°C)
